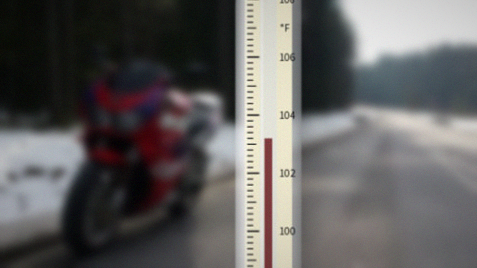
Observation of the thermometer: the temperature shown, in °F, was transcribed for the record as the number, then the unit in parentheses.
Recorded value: 103.2 (°F)
